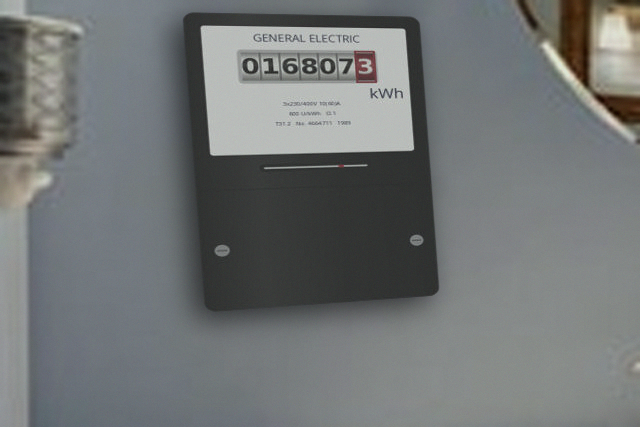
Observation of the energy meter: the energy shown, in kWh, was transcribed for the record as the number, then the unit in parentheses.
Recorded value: 16807.3 (kWh)
